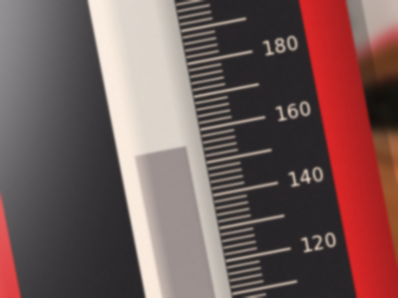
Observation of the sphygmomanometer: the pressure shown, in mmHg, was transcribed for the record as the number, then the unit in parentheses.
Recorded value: 156 (mmHg)
